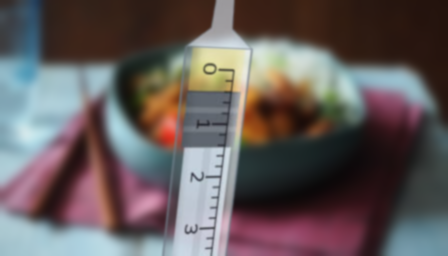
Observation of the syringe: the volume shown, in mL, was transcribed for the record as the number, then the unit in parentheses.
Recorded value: 0.4 (mL)
